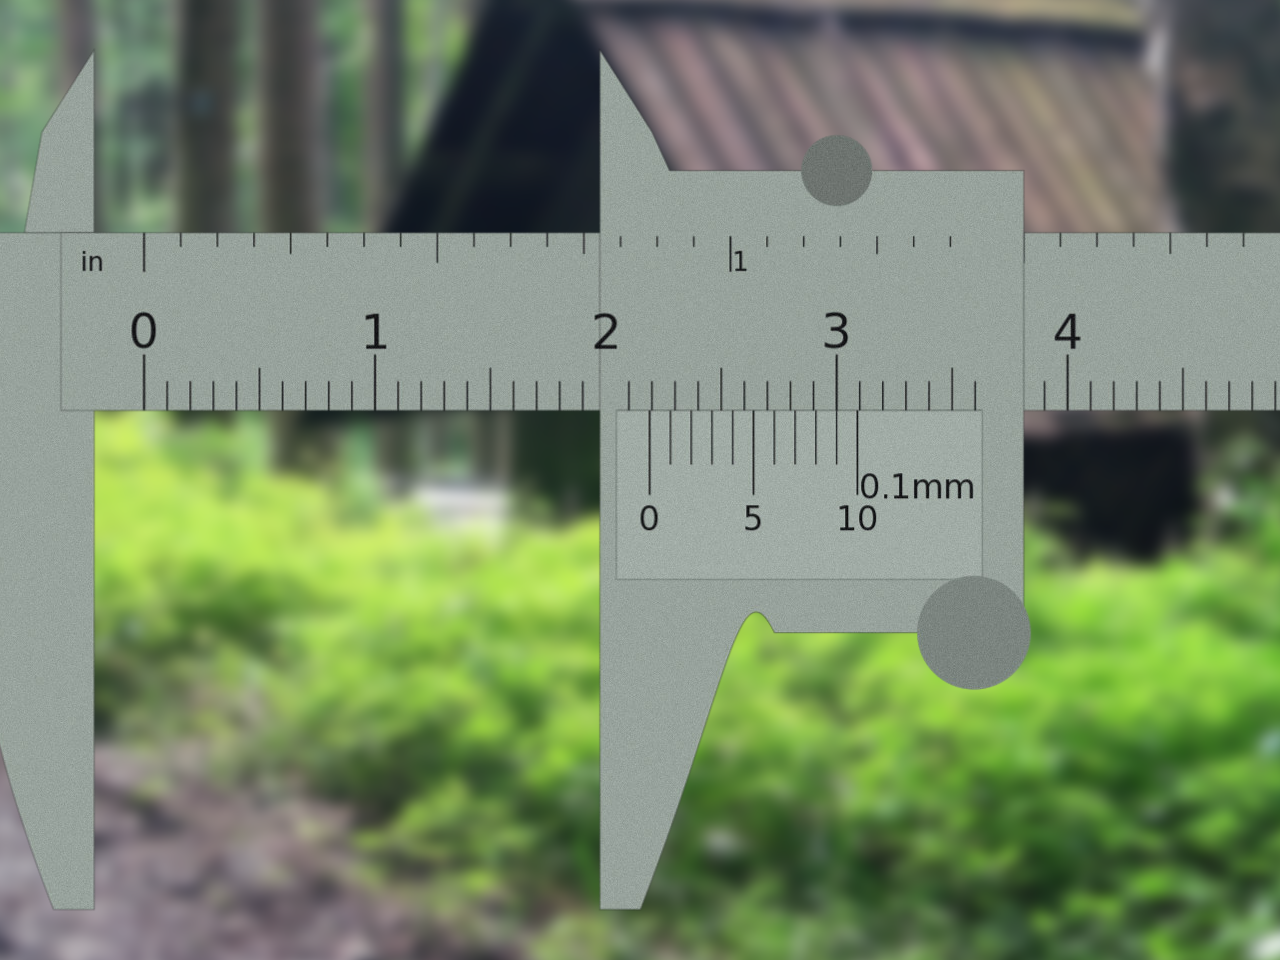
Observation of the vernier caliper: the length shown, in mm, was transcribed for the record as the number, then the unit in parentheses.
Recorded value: 21.9 (mm)
